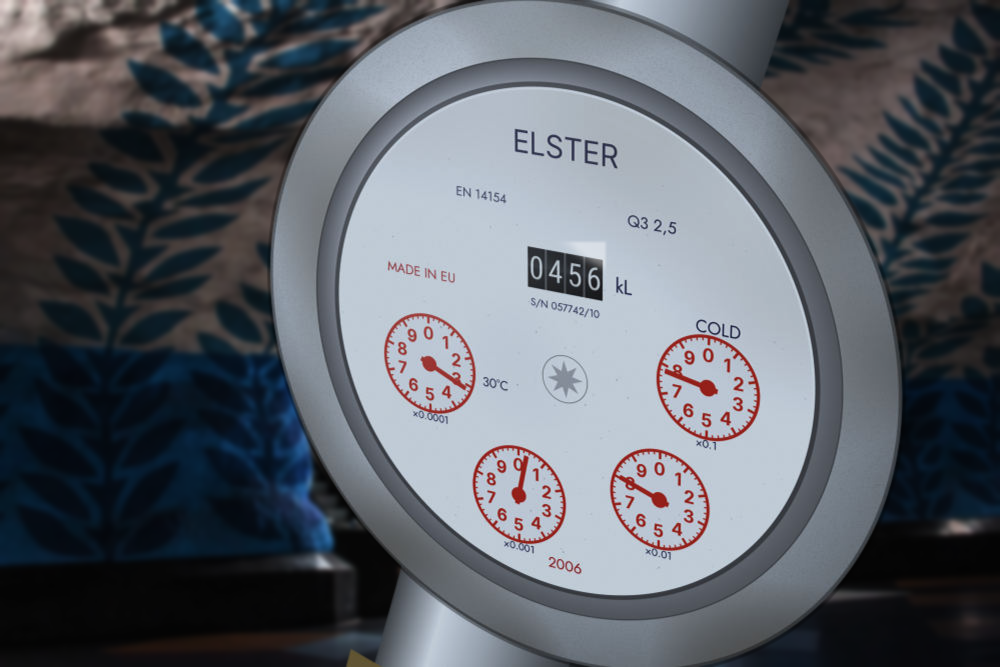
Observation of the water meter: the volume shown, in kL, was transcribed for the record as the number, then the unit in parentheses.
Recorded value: 456.7803 (kL)
